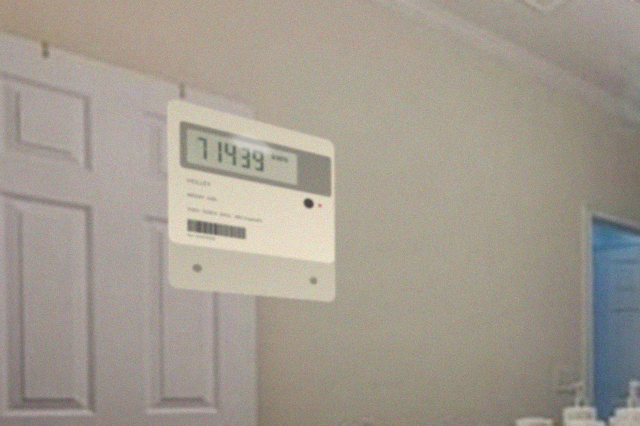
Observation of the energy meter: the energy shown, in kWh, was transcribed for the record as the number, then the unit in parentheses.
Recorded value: 71439 (kWh)
